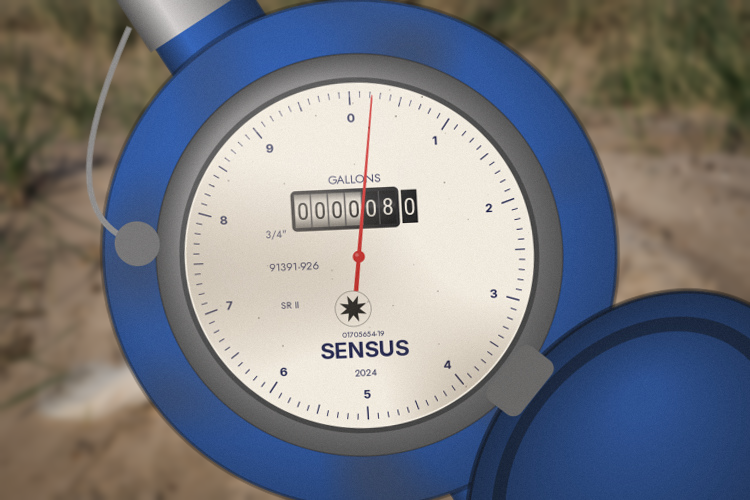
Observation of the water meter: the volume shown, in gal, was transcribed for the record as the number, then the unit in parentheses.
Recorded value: 80.2 (gal)
